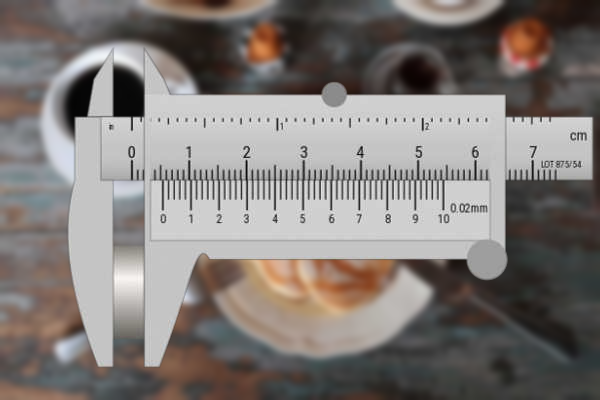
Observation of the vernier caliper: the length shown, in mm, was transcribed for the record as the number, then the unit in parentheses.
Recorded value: 5.4 (mm)
